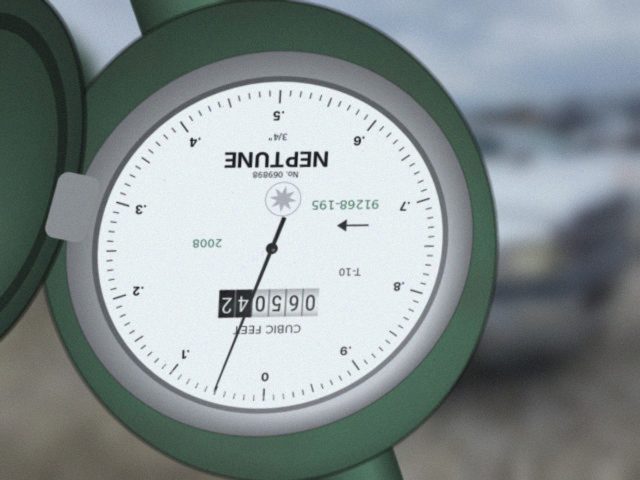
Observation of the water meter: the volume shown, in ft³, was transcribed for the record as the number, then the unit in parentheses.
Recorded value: 65042.05 (ft³)
